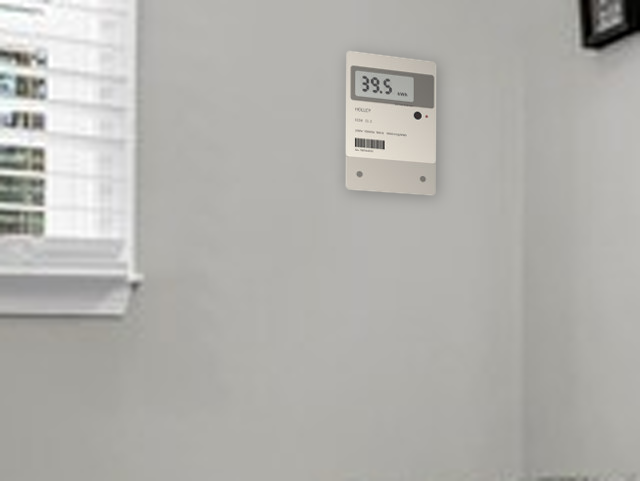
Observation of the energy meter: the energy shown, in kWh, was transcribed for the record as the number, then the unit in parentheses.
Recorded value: 39.5 (kWh)
